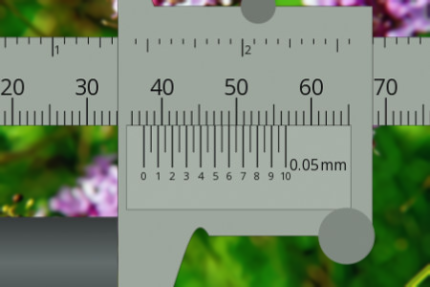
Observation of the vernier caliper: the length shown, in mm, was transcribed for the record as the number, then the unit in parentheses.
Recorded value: 37.6 (mm)
